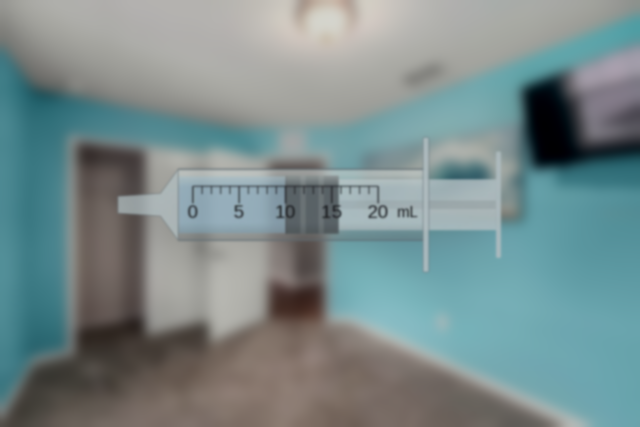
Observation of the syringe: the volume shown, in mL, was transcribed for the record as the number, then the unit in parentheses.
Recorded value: 10 (mL)
